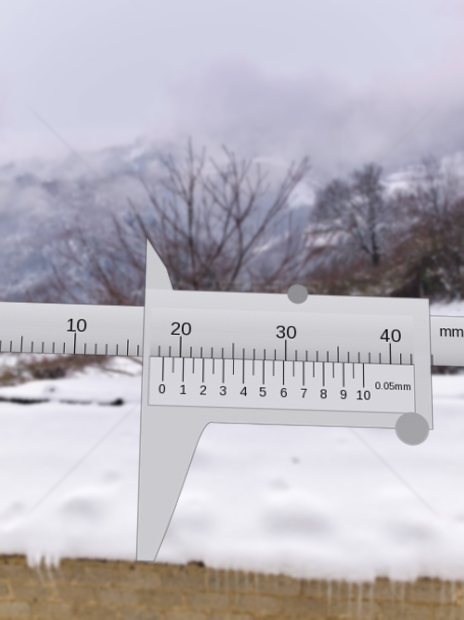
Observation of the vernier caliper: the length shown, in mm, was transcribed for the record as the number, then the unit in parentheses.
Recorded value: 18.4 (mm)
